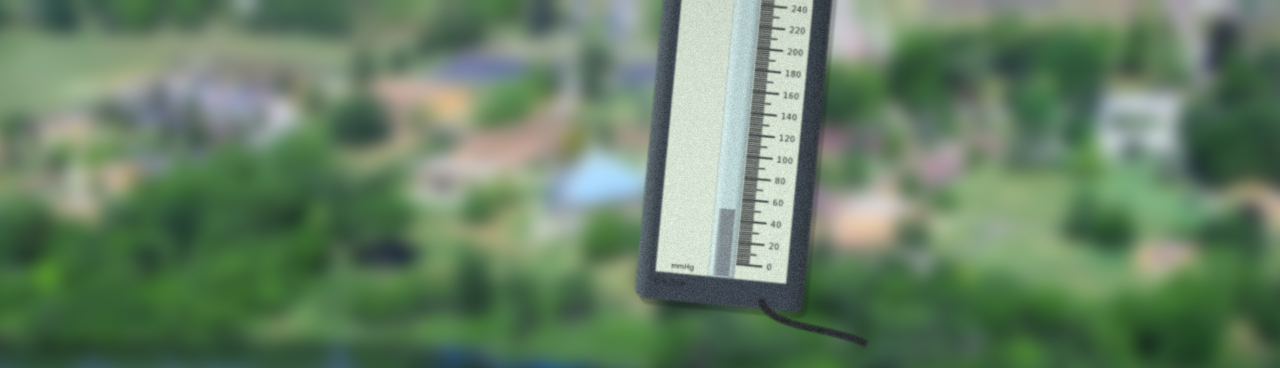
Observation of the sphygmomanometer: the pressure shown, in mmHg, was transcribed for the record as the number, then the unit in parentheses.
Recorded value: 50 (mmHg)
